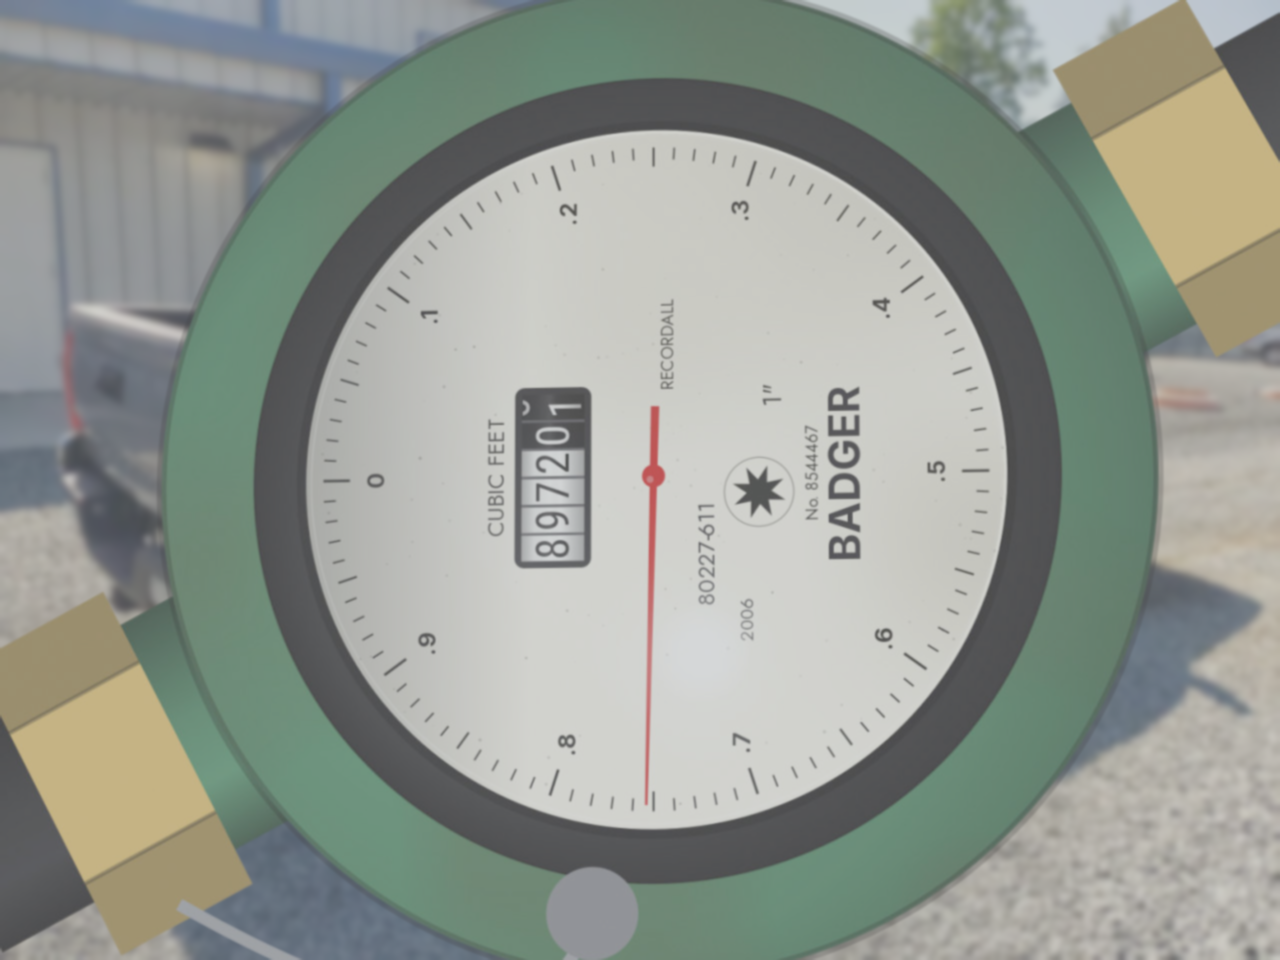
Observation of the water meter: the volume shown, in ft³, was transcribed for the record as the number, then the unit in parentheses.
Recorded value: 897200.75 (ft³)
